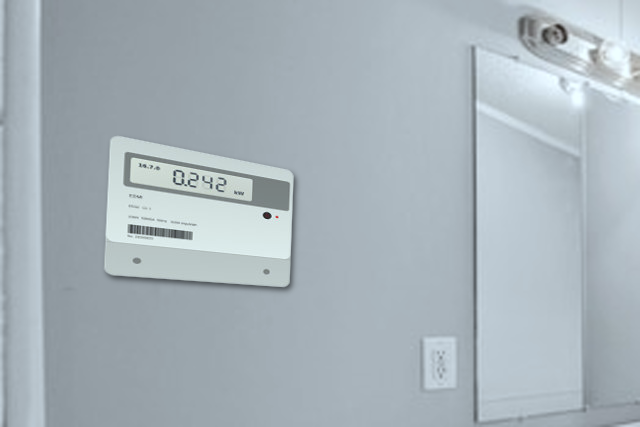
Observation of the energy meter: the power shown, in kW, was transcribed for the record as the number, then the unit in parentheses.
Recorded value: 0.242 (kW)
